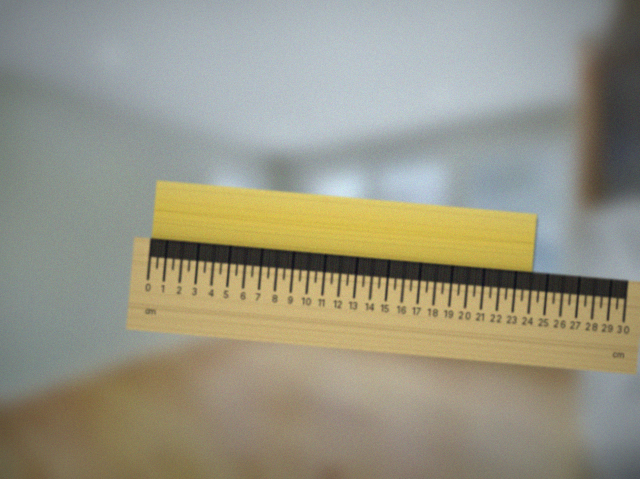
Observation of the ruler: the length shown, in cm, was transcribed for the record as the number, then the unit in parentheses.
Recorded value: 24 (cm)
